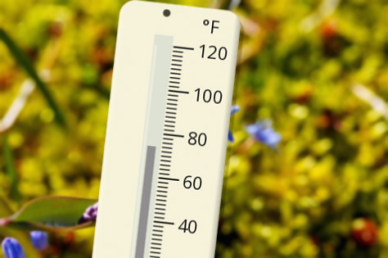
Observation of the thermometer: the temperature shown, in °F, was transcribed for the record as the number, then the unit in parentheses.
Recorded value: 74 (°F)
